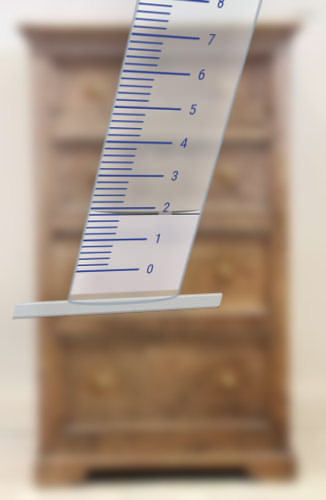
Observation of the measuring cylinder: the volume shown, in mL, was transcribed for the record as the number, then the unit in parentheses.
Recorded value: 1.8 (mL)
